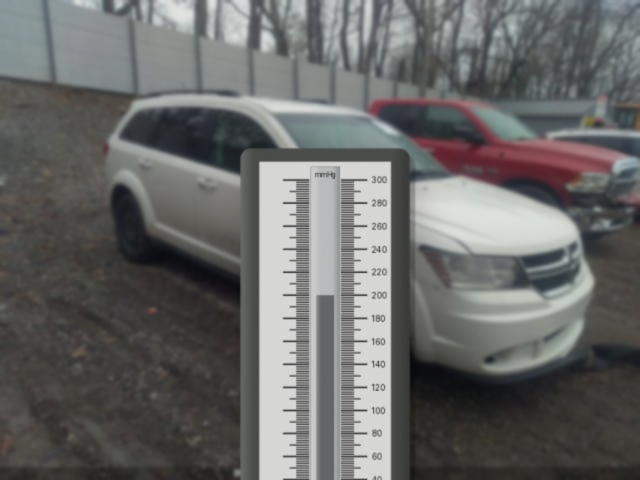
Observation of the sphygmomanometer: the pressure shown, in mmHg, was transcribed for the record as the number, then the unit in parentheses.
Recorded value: 200 (mmHg)
